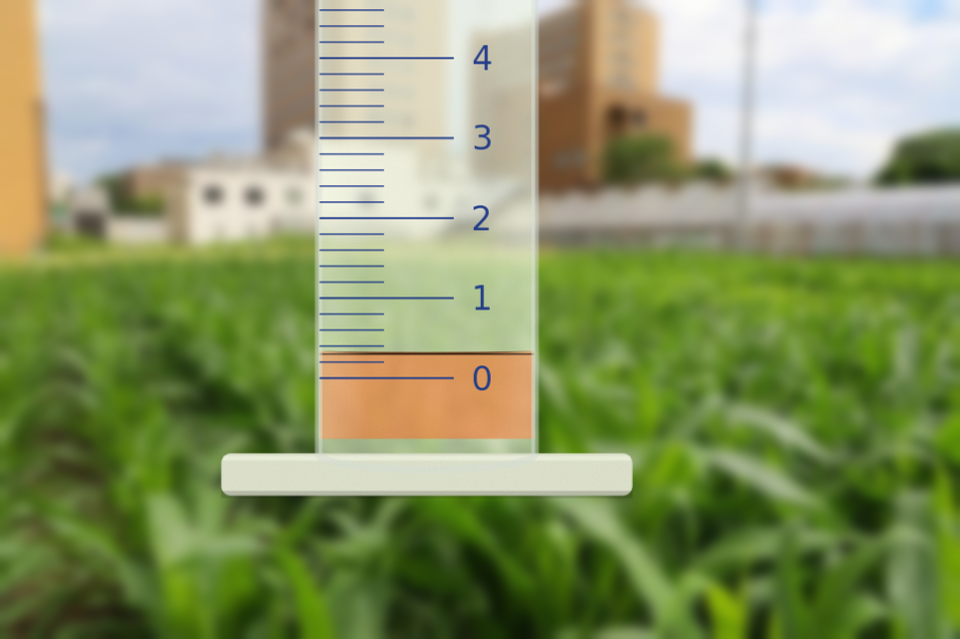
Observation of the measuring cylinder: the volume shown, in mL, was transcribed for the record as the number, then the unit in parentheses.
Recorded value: 0.3 (mL)
